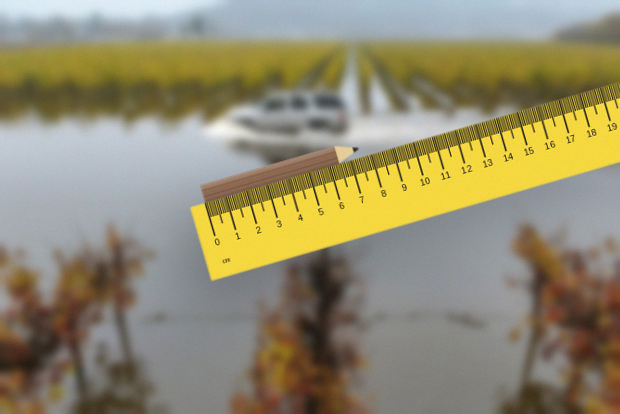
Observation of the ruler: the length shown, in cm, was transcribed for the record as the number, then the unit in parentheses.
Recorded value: 7.5 (cm)
